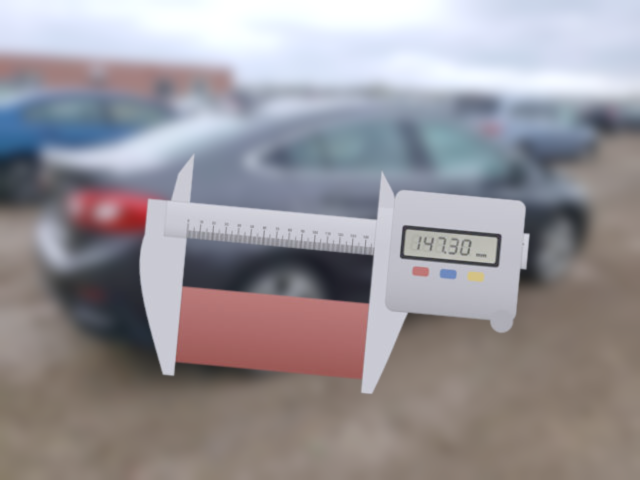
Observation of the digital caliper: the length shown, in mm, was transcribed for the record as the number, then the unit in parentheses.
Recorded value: 147.30 (mm)
